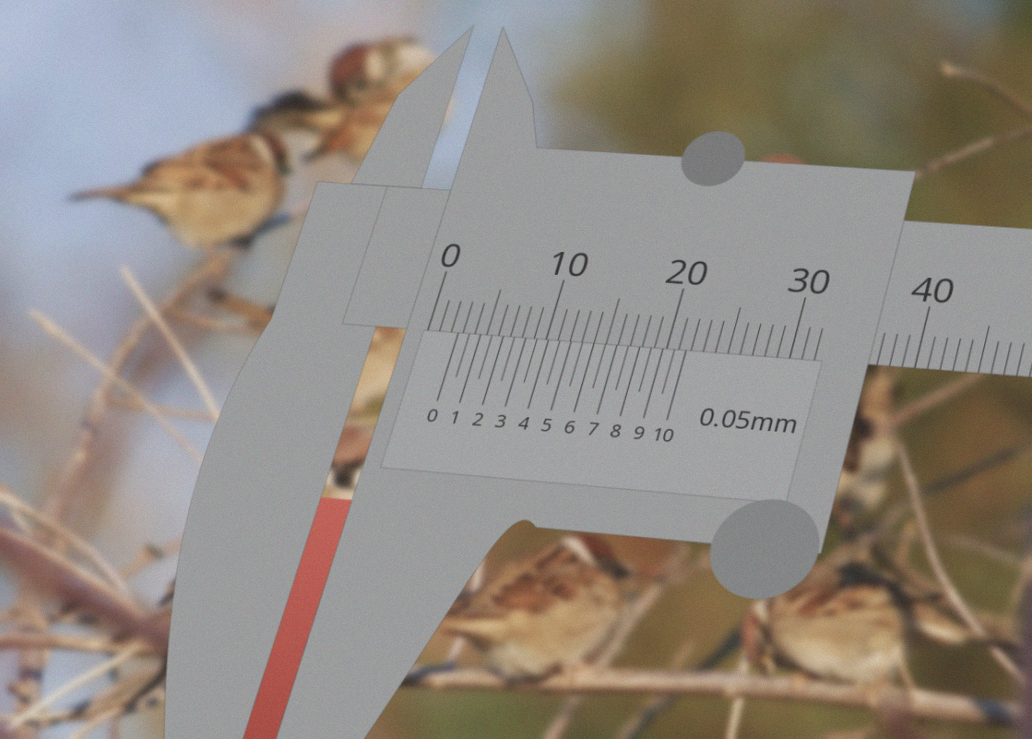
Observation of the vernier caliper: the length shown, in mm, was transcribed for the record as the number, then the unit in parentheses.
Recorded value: 2.6 (mm)
